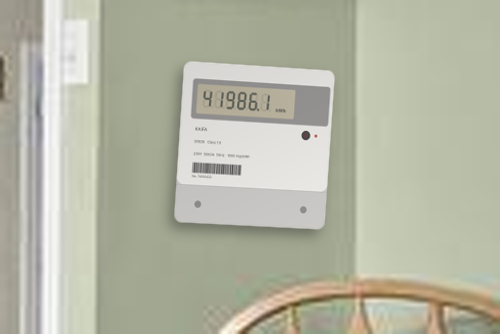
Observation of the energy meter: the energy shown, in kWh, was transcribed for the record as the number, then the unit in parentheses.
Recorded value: 41986.1 (kWh)
